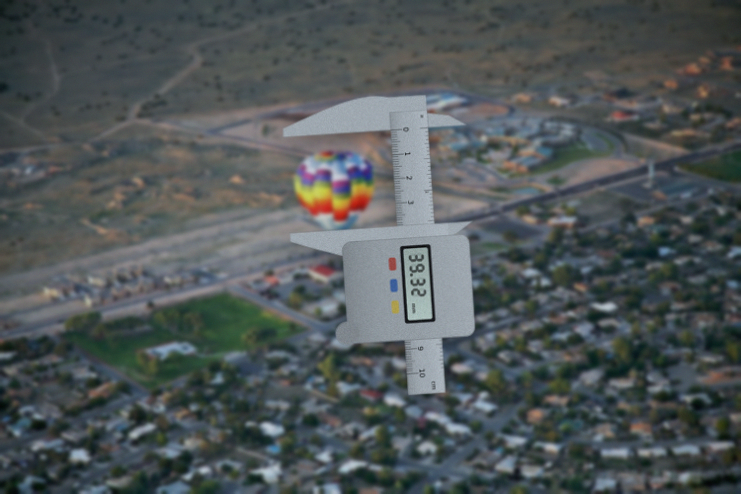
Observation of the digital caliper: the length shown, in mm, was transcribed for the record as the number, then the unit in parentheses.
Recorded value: 39.32 (mm)
